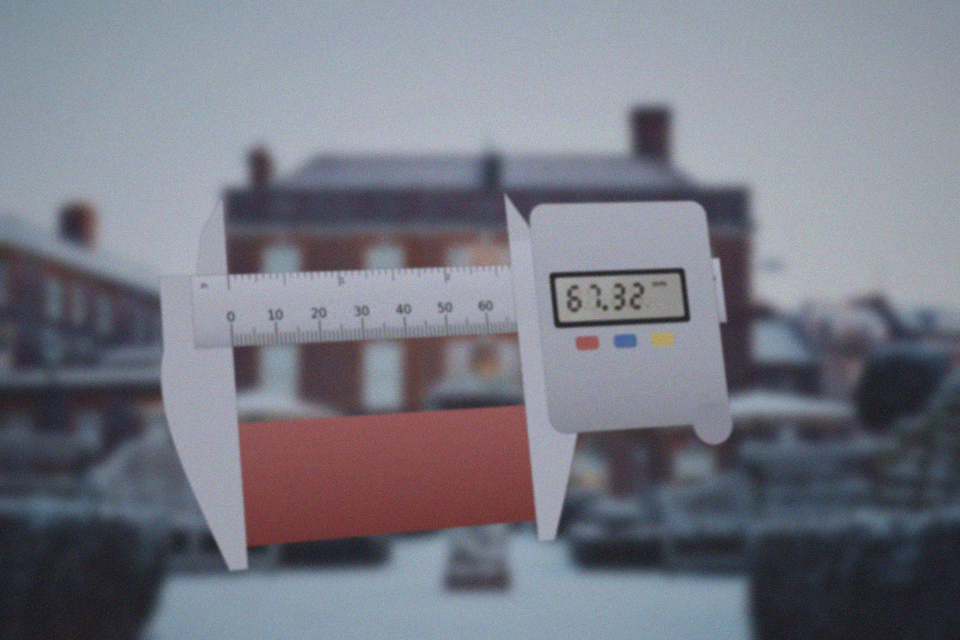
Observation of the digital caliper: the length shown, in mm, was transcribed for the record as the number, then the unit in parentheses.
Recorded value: 67.32 (mm)
